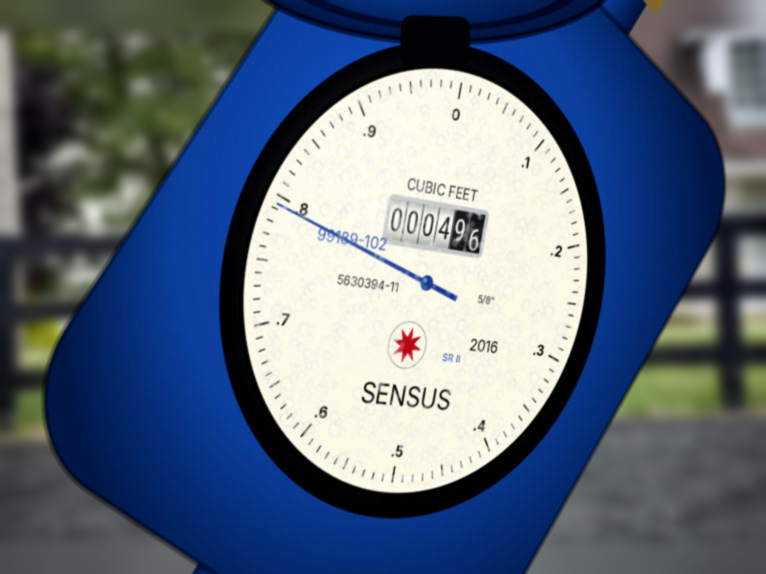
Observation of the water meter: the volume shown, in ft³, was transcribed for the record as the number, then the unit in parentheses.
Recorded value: 495.79 (ft³)
